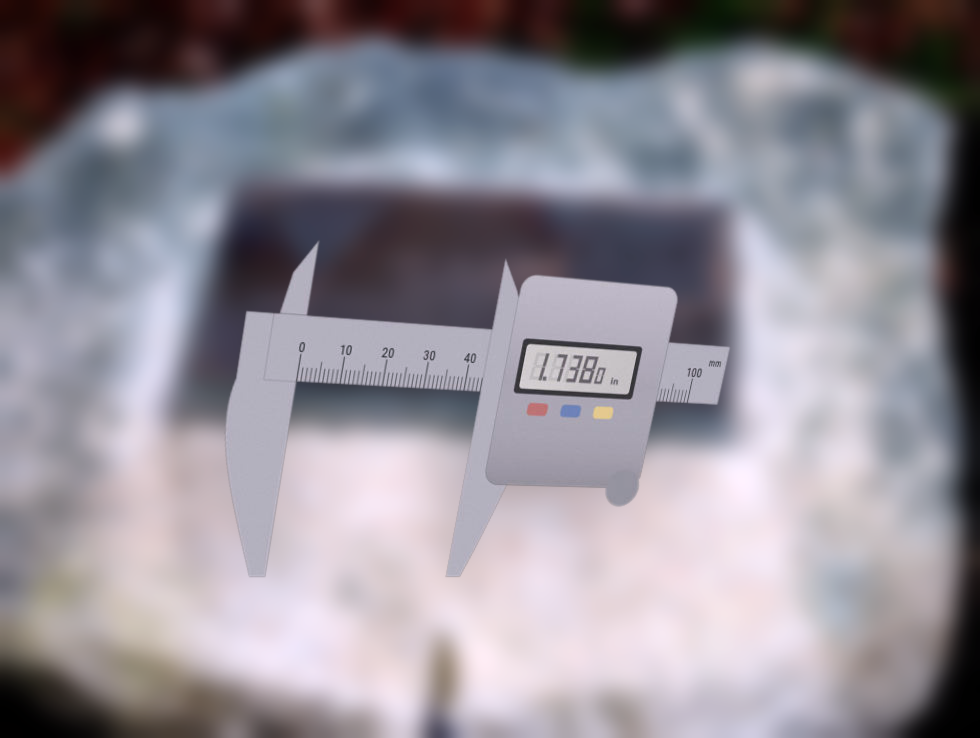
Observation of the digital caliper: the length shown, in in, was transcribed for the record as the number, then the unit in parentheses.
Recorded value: 1.7380 (in)
